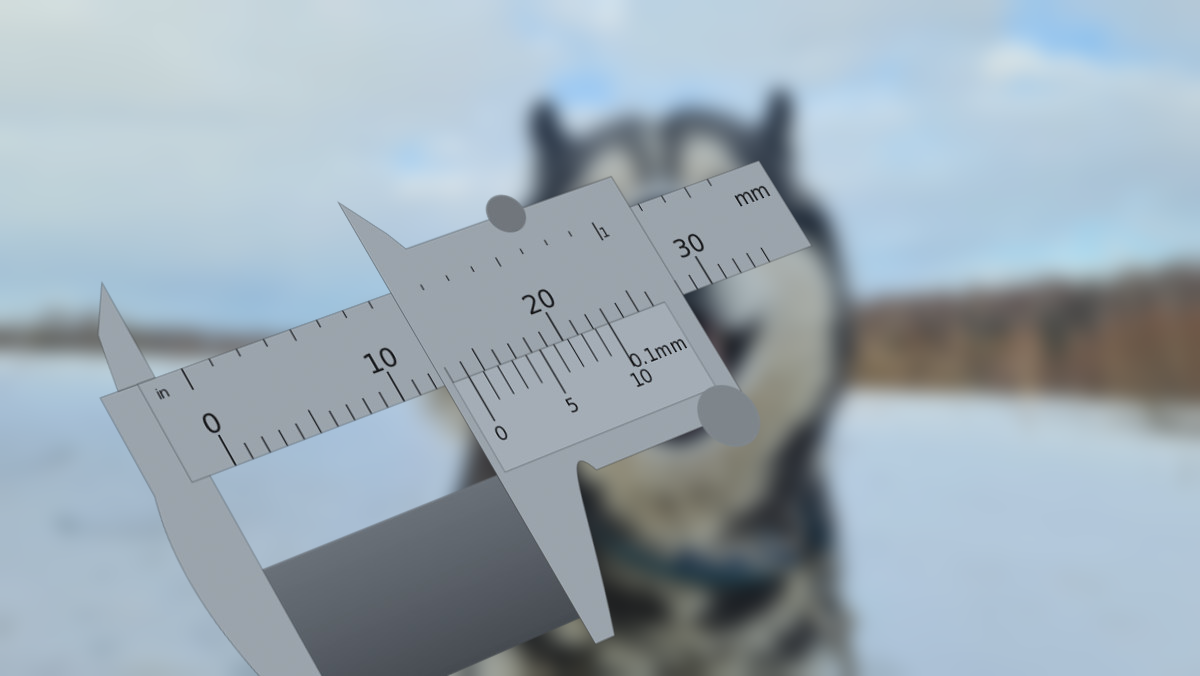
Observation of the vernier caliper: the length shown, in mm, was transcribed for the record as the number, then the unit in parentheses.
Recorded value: 14.0 (mm)
